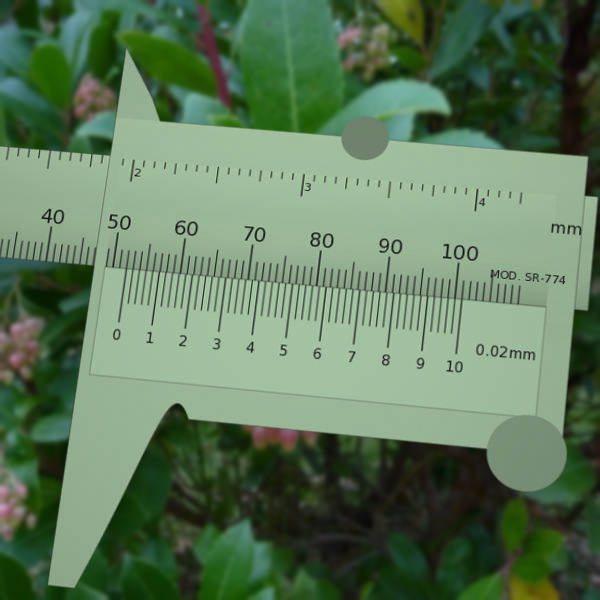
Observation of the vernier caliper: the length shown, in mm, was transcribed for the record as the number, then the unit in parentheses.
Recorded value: 52.0 (mm)
